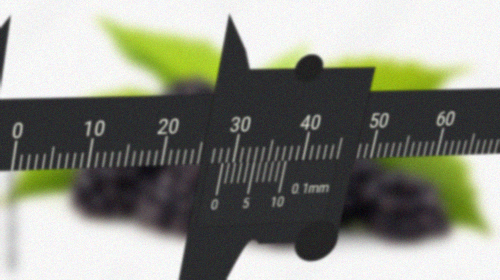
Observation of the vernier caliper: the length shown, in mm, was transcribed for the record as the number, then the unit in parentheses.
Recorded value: 28.5 (mm)
